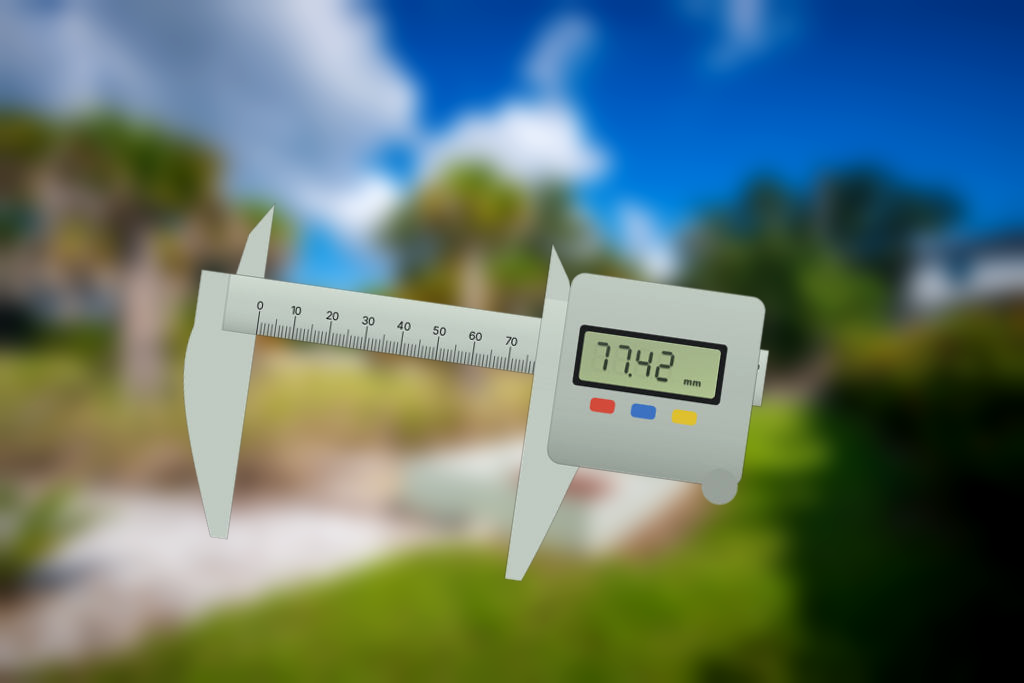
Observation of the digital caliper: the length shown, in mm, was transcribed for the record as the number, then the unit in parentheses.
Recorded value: 77.42 (mm)
